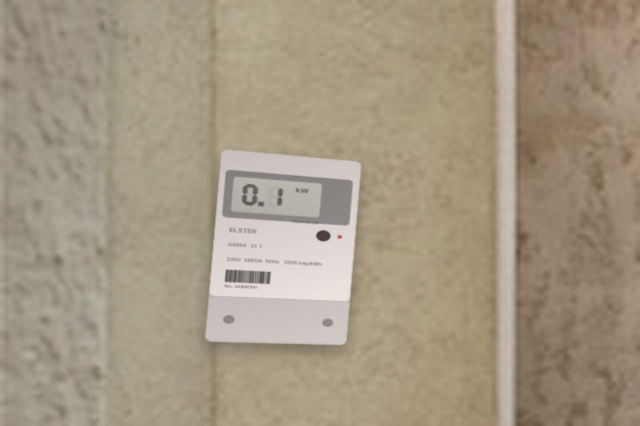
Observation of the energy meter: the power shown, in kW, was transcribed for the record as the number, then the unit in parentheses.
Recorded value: 0.1 (kW)
